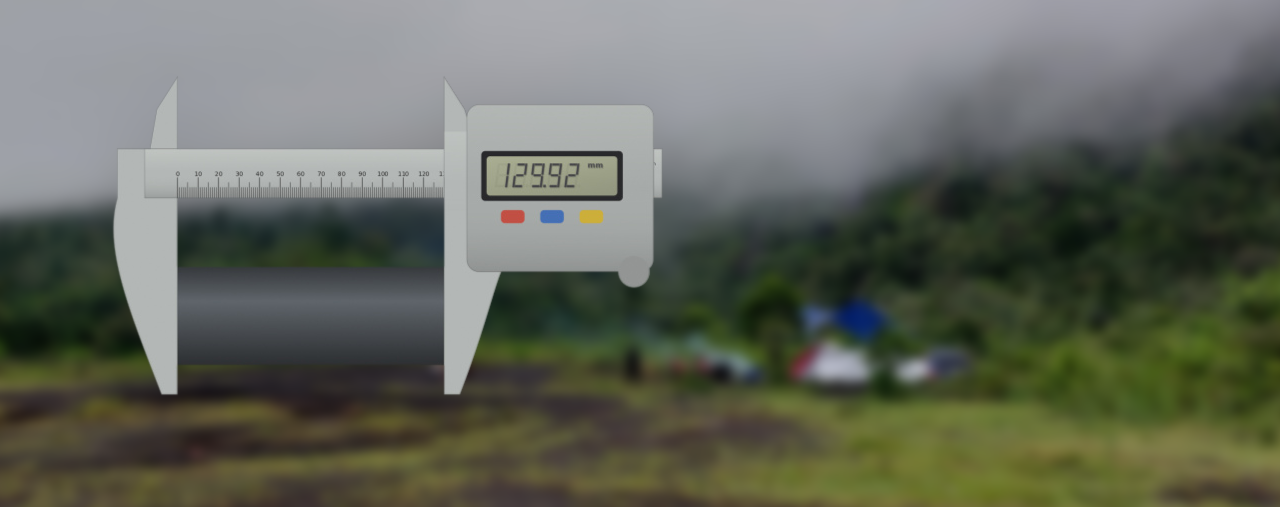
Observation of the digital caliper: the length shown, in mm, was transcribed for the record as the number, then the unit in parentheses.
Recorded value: 129.92 (mm)
